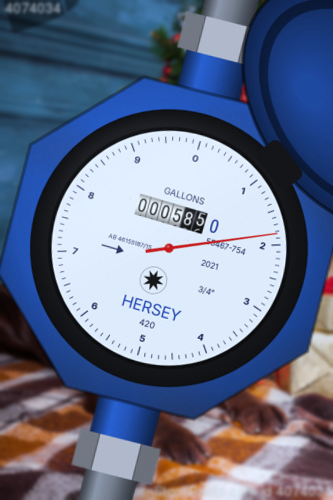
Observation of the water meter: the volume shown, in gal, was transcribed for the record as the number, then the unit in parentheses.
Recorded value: 5851.8 (gal)
